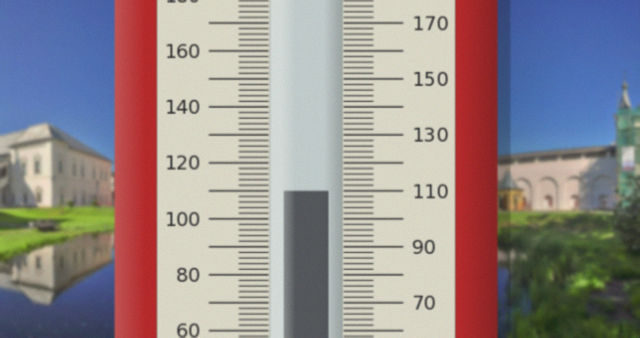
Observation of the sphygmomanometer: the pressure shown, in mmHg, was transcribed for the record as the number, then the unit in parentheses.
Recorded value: 110 (mmHg)
